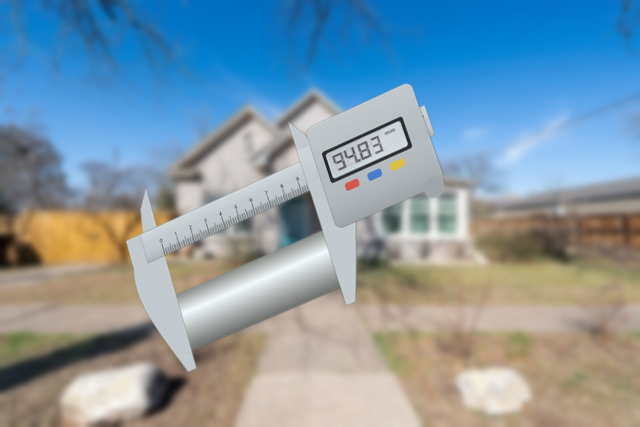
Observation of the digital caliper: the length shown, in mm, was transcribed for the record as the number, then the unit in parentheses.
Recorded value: 94.83 (mm)
